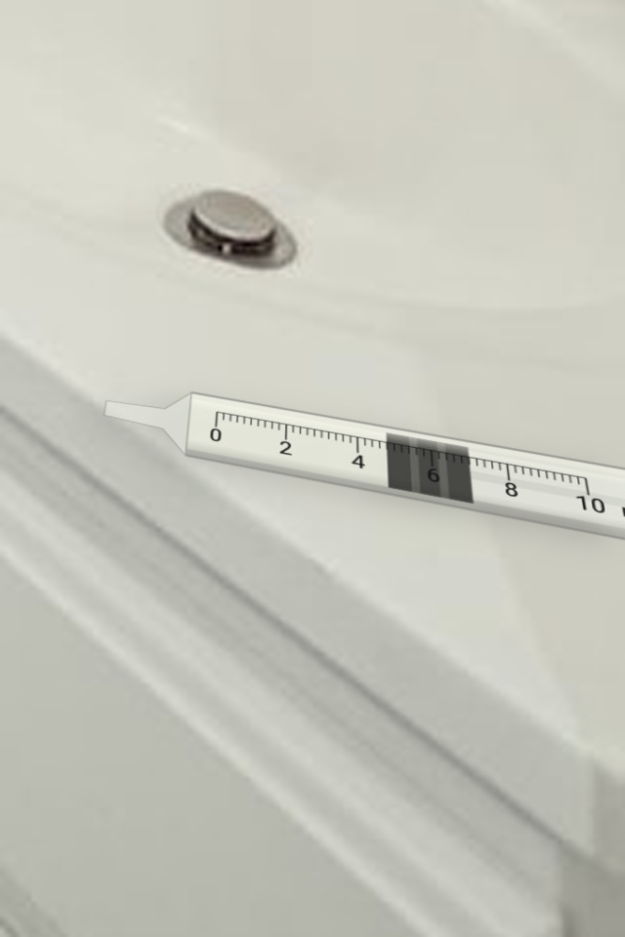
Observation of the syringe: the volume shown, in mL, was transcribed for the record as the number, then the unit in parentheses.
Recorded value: 4.8 (mL)
